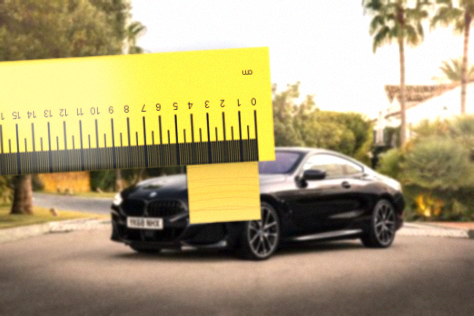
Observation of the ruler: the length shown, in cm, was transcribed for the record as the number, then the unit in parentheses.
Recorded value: 4.5 (cm)
